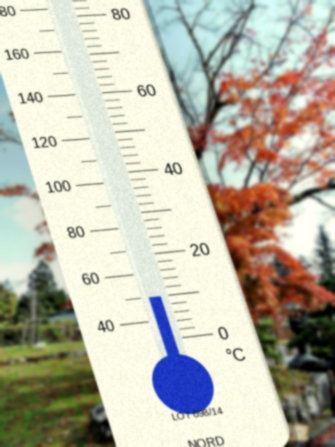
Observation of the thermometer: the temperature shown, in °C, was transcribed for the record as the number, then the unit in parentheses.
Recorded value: 10 (°C)
